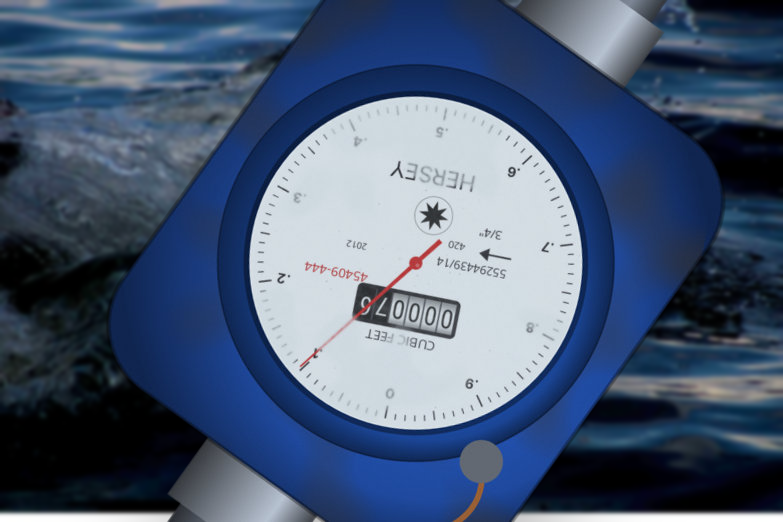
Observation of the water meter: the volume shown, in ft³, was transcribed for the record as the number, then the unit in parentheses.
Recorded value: 76.10 (ft³)
